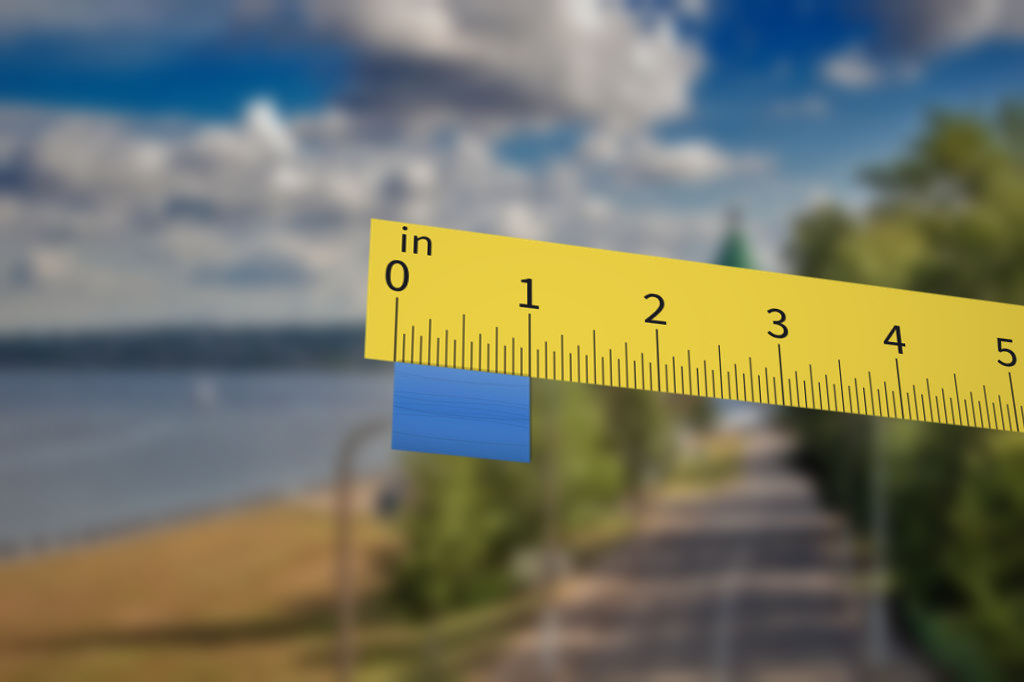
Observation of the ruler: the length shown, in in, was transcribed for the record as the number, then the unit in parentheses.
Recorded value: 1 (in)
